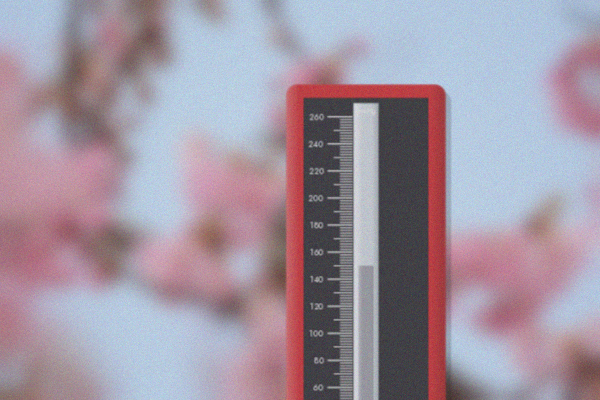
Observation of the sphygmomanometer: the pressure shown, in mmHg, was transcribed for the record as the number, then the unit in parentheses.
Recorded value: 150 (mmHg)
